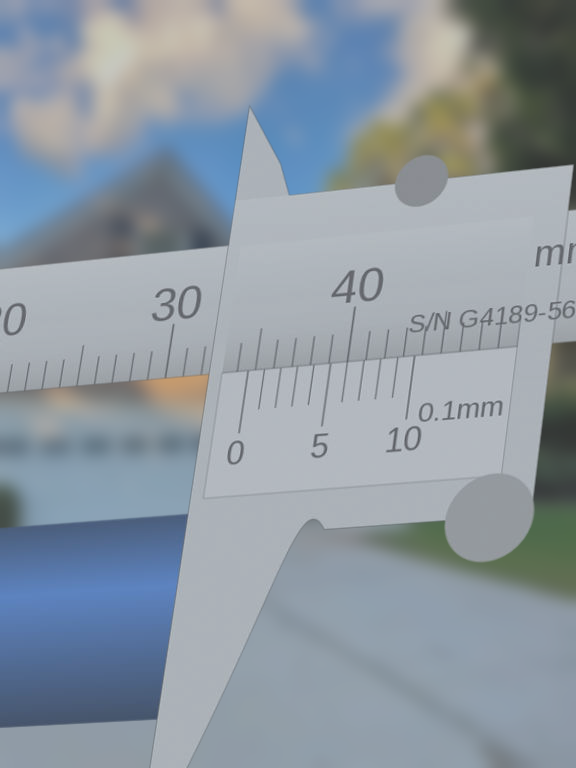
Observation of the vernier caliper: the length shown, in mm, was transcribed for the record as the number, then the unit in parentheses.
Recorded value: 34.6 (mm)
